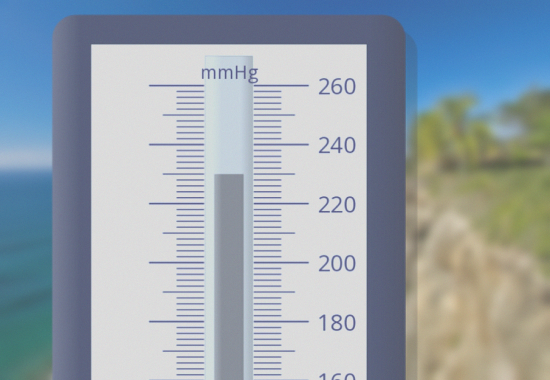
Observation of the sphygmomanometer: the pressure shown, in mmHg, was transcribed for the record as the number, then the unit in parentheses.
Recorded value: 230 (mmHg)
